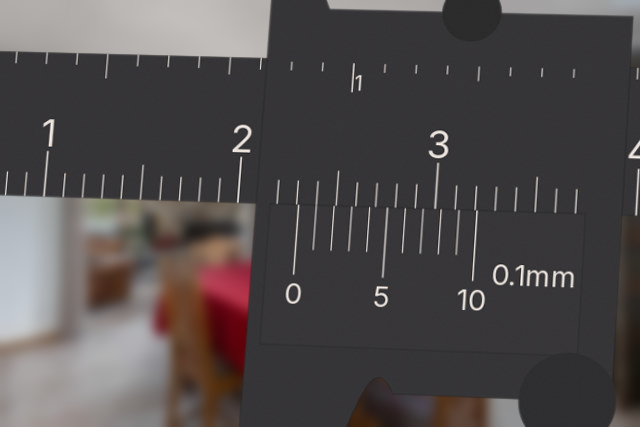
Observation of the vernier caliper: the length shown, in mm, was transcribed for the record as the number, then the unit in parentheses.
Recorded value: 23.1 (mm)
